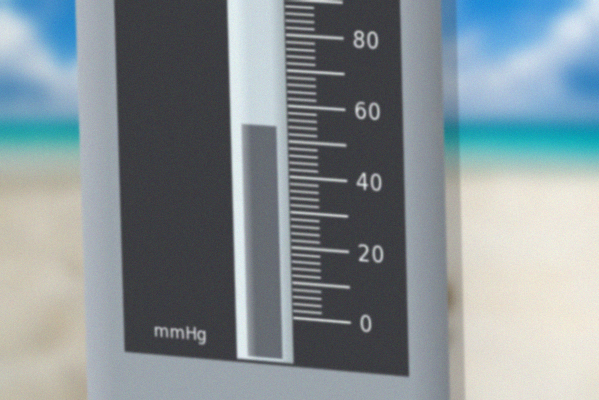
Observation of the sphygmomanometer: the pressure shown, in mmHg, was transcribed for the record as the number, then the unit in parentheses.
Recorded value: 54 (mmHg)
